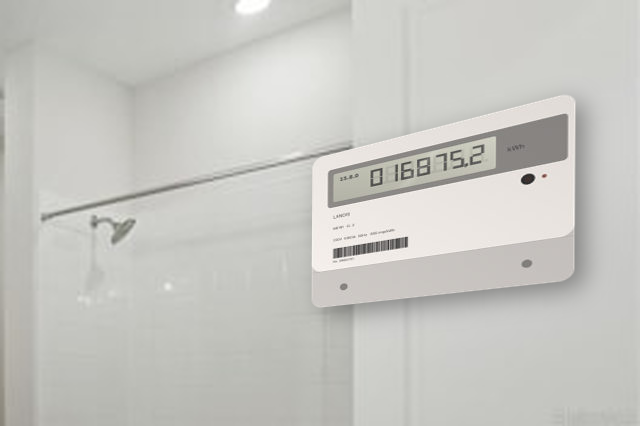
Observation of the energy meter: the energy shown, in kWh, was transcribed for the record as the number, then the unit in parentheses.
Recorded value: 16875.2 (kWh)
